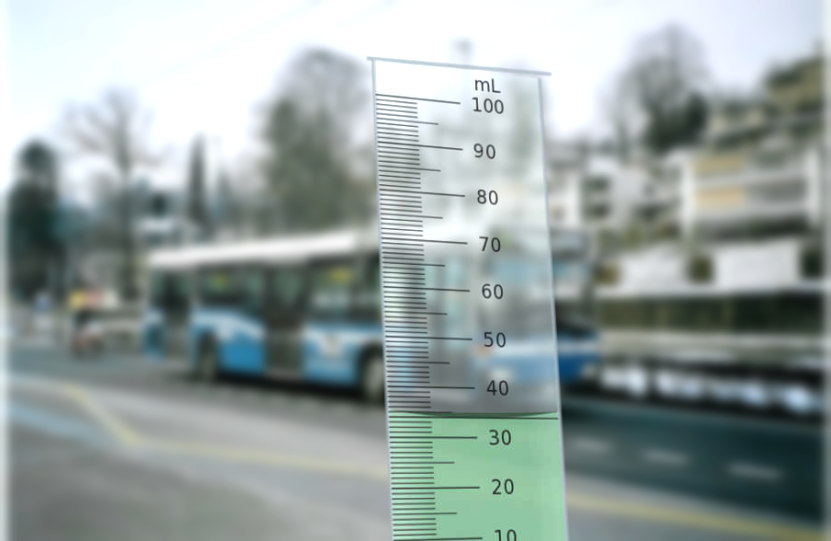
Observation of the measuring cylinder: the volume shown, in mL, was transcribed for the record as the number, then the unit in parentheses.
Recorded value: 34 (mL)
